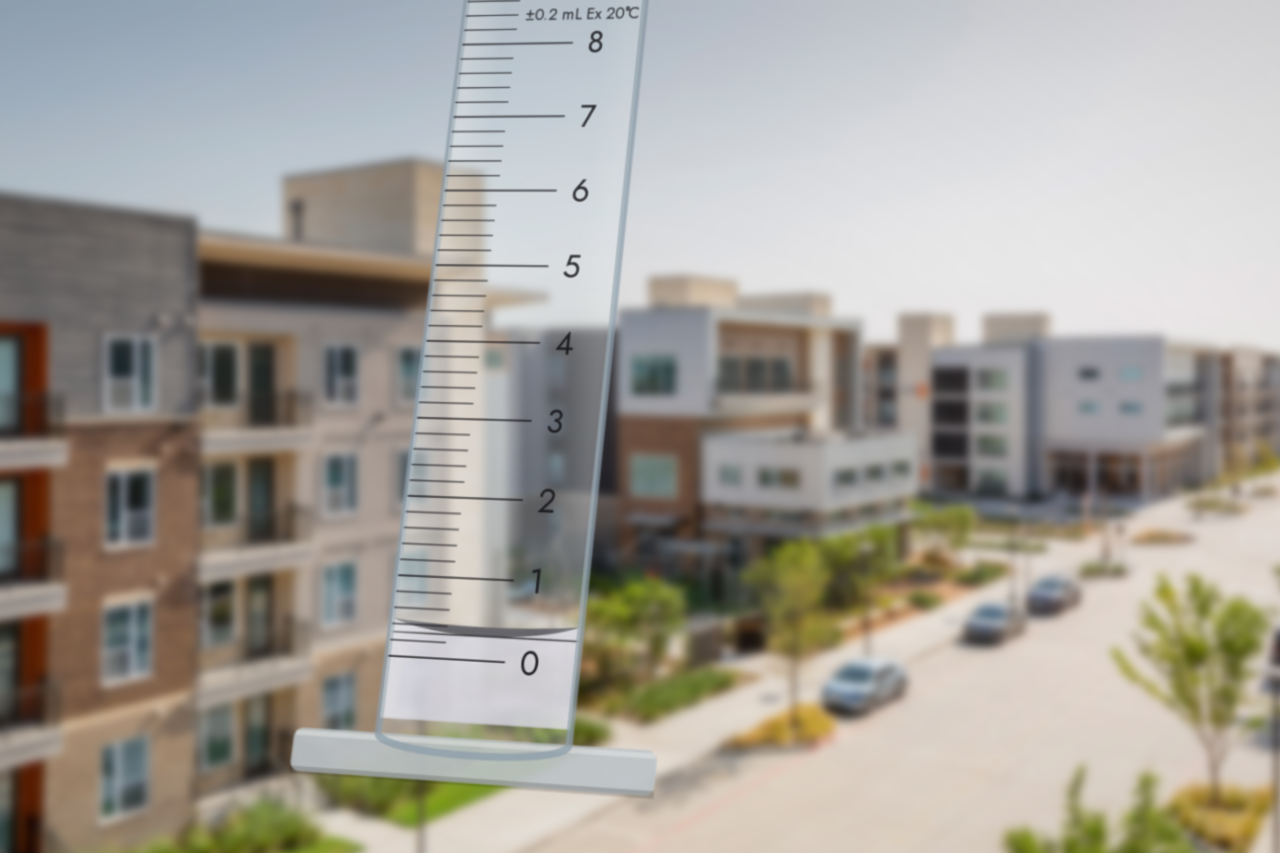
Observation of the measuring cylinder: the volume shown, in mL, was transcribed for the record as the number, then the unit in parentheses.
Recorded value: 0.3 (mL)
